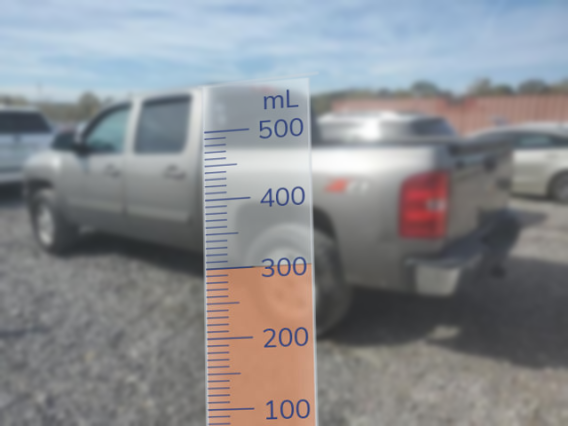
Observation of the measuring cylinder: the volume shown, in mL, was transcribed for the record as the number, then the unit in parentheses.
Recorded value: 300 (mL)
